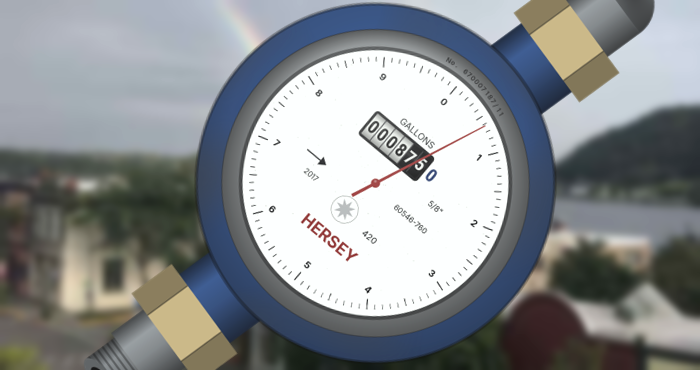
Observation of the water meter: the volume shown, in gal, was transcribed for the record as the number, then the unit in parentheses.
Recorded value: 8750.6 (gal)
